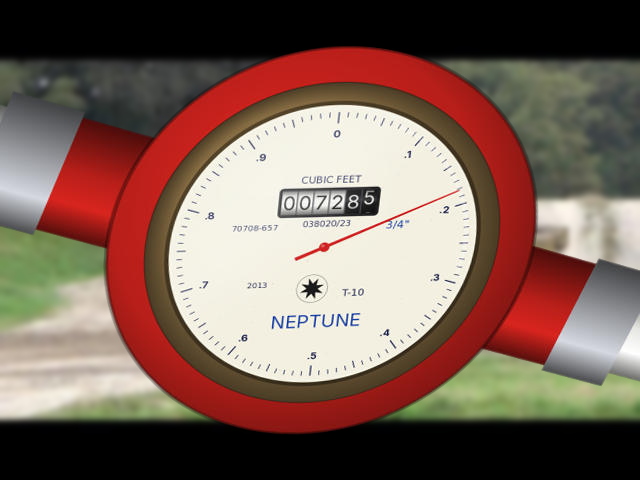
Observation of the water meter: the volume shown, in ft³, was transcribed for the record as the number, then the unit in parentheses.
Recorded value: 7285.18 (ft³)
